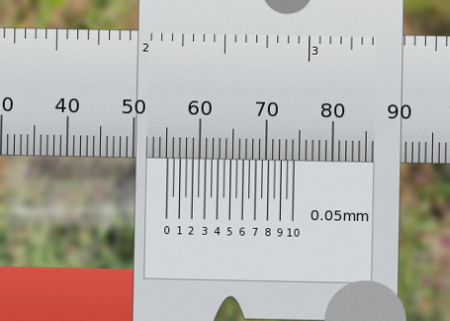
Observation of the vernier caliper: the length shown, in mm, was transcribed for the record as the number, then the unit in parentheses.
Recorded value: 55.2 (mm)
